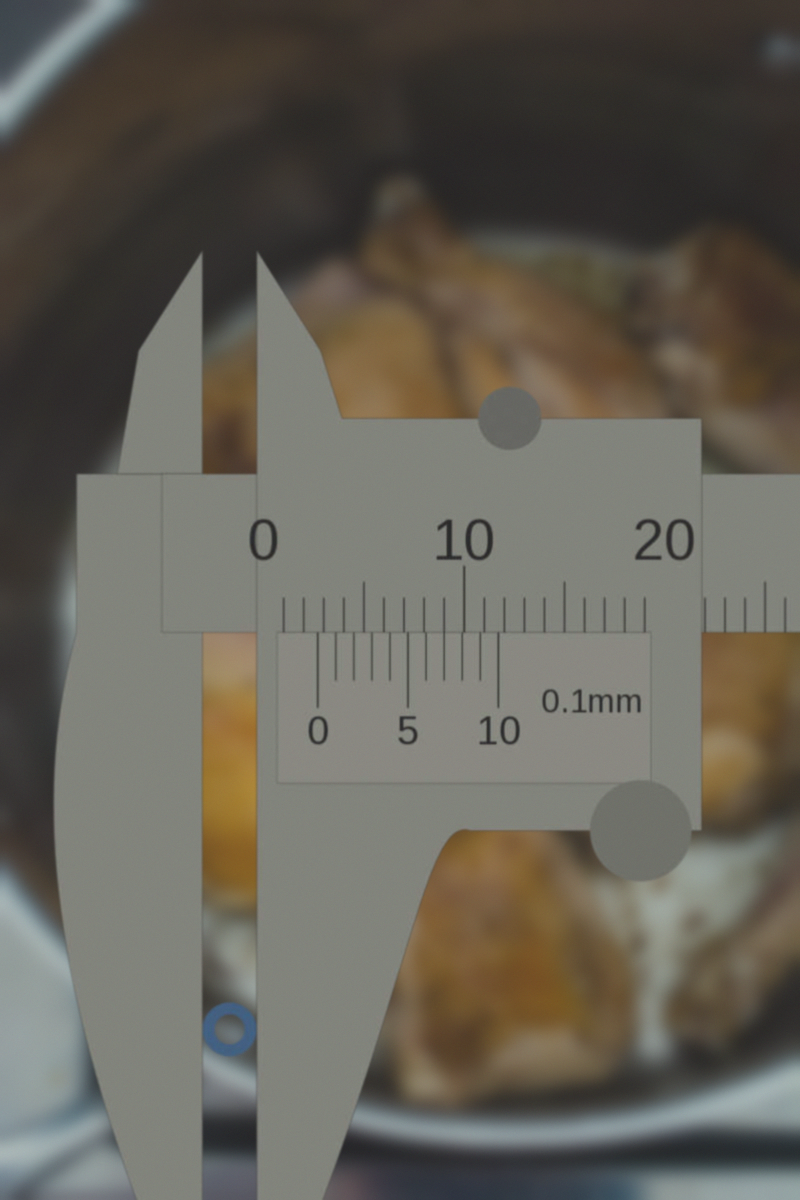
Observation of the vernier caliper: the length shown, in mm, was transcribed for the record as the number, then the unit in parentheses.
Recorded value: 2.7 (mm)
